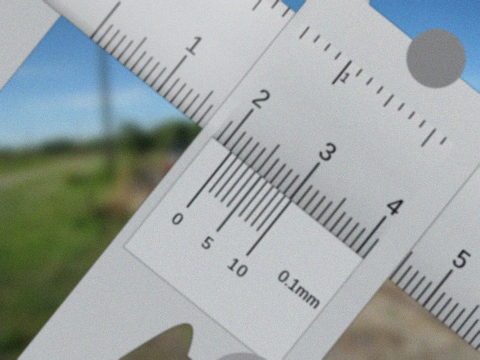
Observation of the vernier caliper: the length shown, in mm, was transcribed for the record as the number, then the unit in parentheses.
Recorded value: 21.2 (mm)
